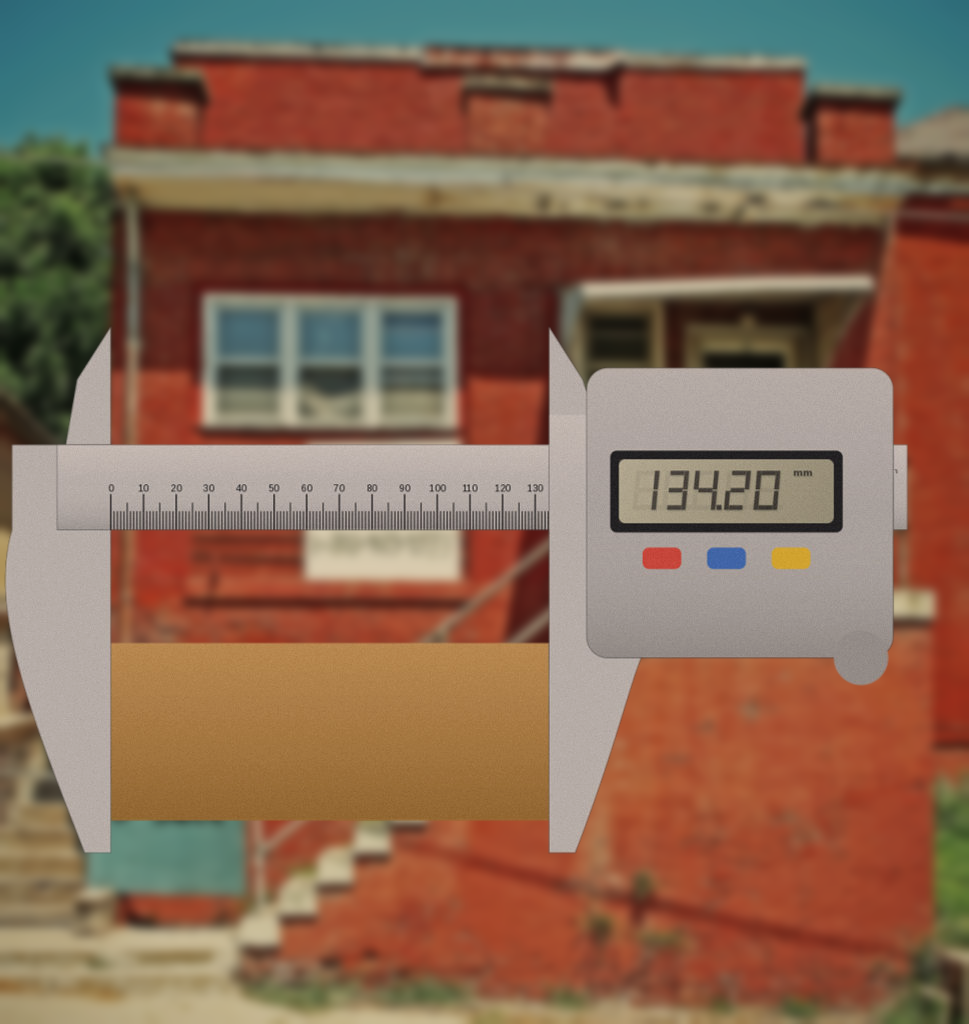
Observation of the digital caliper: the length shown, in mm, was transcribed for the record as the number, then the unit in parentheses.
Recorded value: 134.20 (mm)
